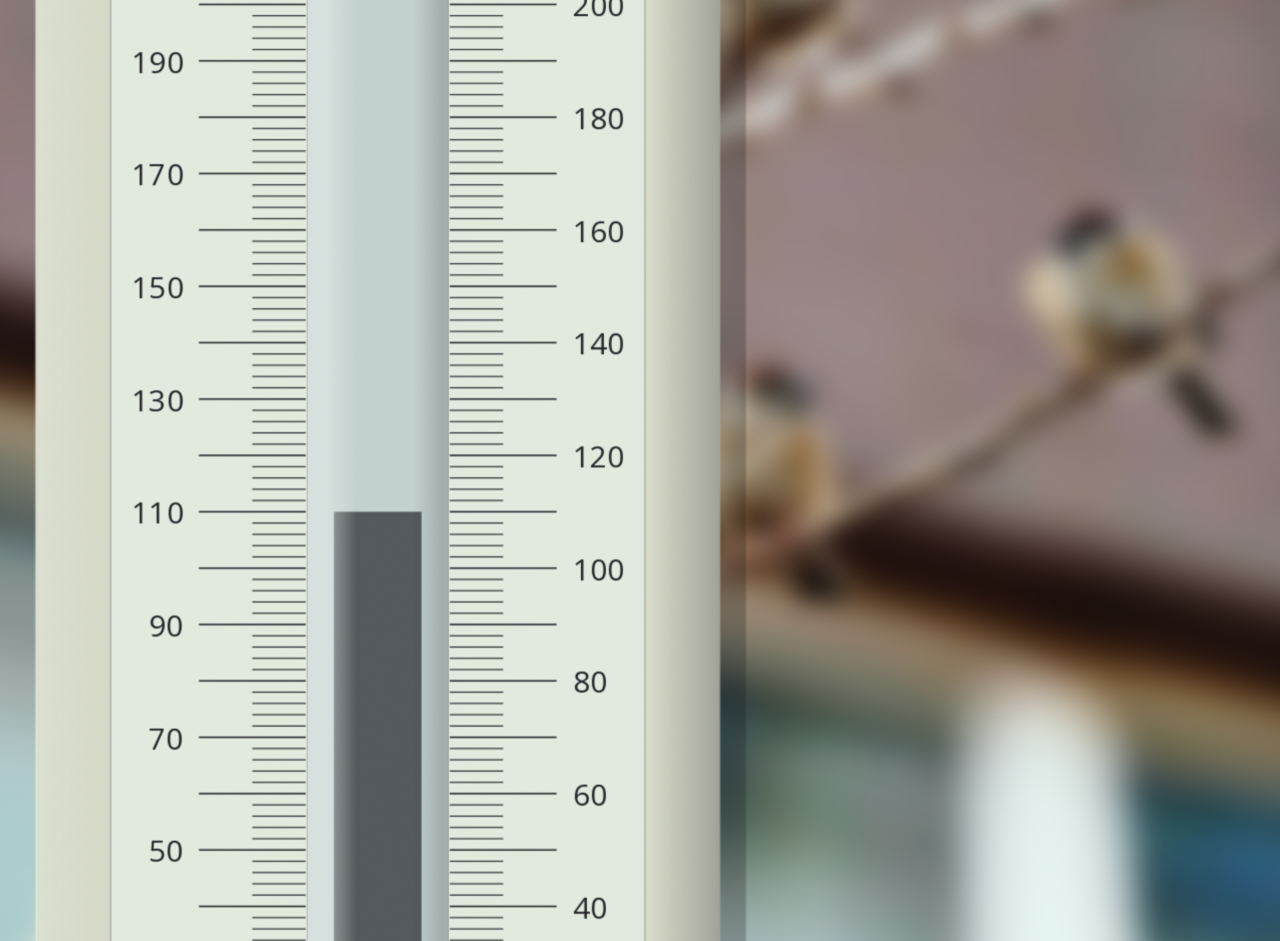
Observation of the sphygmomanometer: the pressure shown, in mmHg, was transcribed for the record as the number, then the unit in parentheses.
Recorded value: 110 (mmHg)
